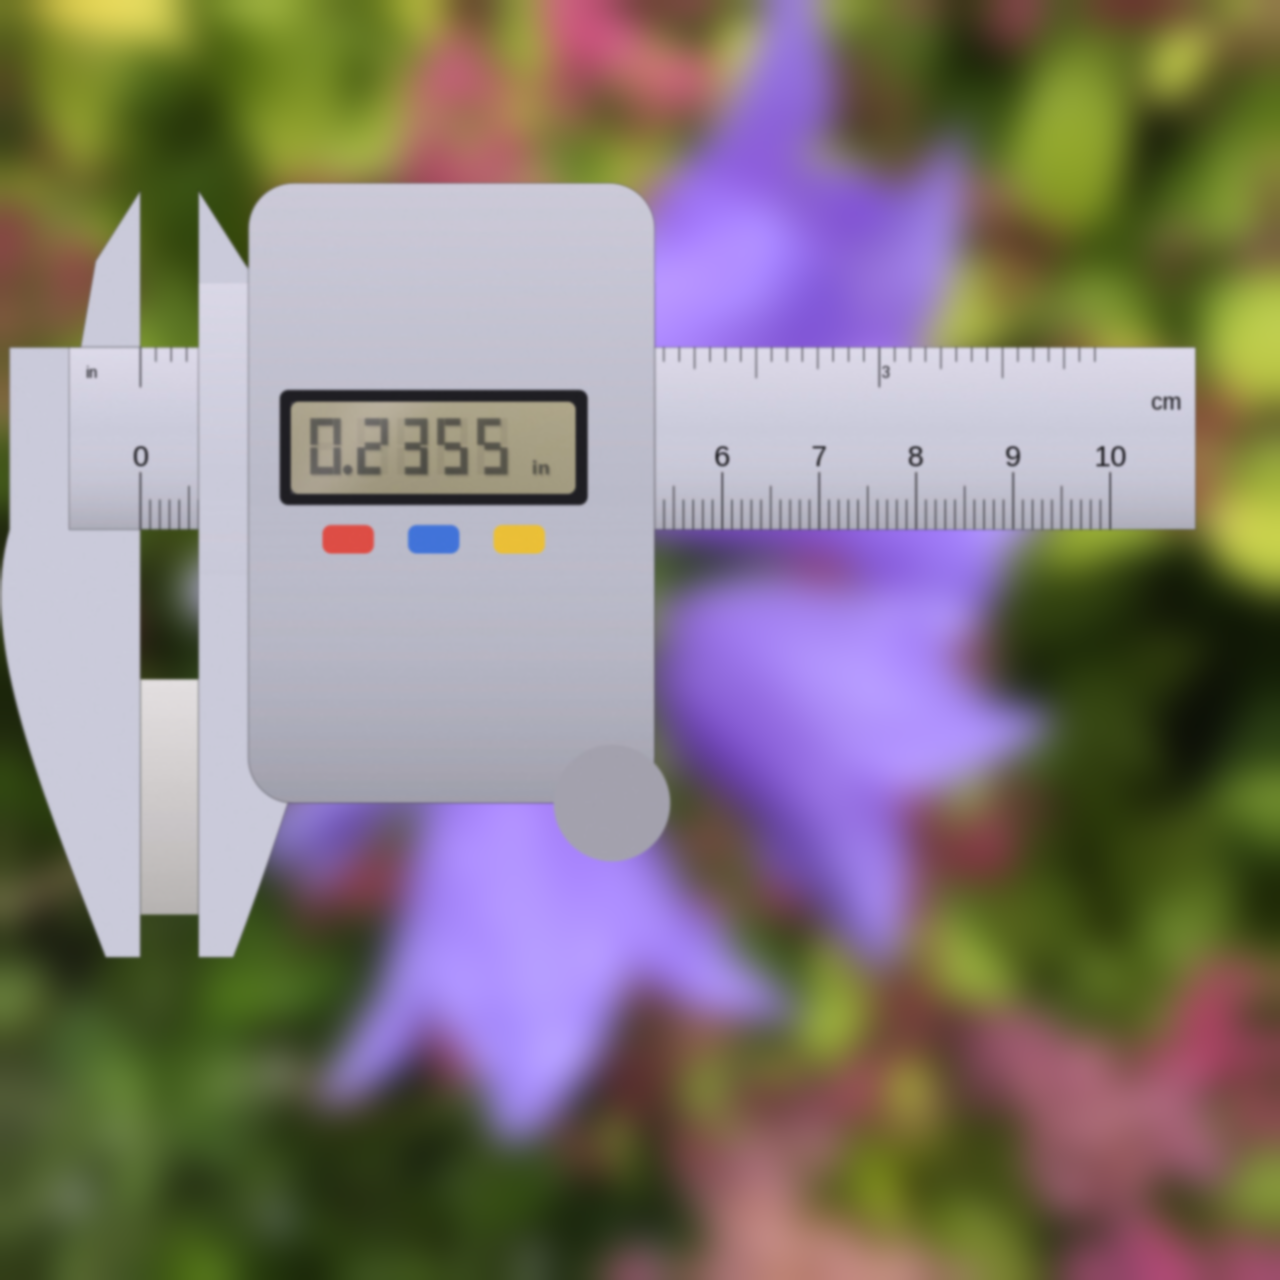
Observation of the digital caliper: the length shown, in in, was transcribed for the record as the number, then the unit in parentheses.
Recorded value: 0.2355 (in)
